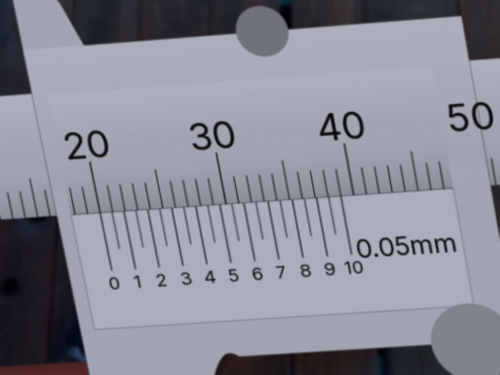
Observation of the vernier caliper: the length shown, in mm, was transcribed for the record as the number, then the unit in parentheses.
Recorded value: 20.0 (mm)
